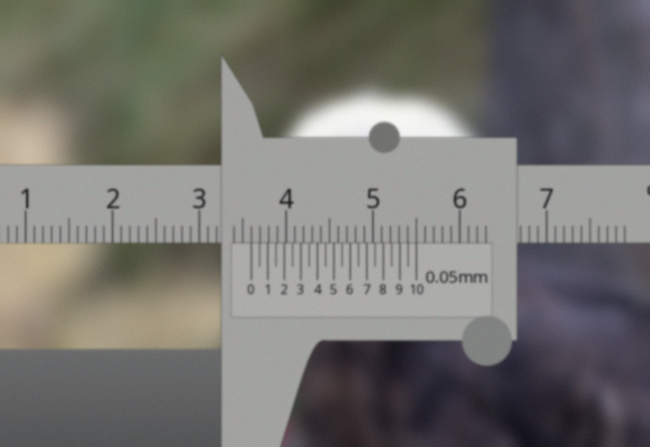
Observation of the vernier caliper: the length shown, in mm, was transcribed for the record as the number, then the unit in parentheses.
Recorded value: 36.0 (mm)
